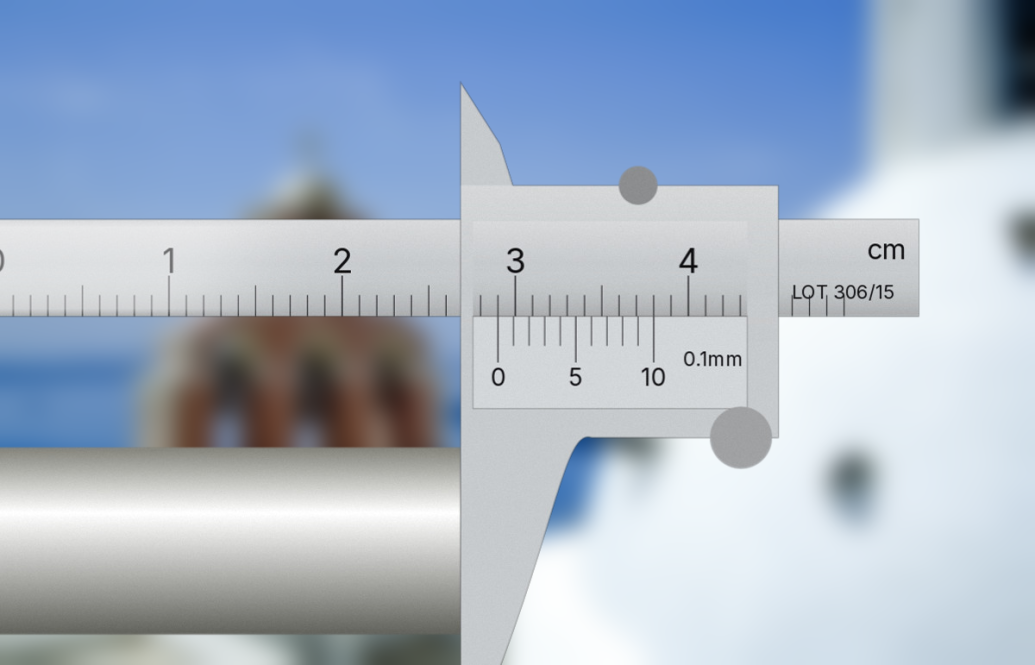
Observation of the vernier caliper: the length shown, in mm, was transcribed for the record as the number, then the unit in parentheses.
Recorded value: 29.0 (mm)
